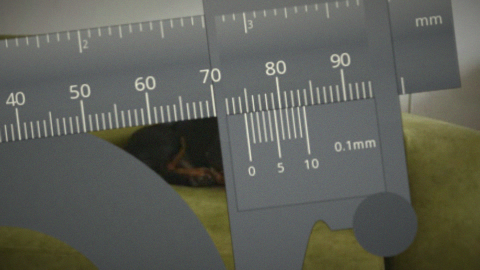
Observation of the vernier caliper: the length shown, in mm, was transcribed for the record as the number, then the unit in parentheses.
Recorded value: 74.6 (mm)
